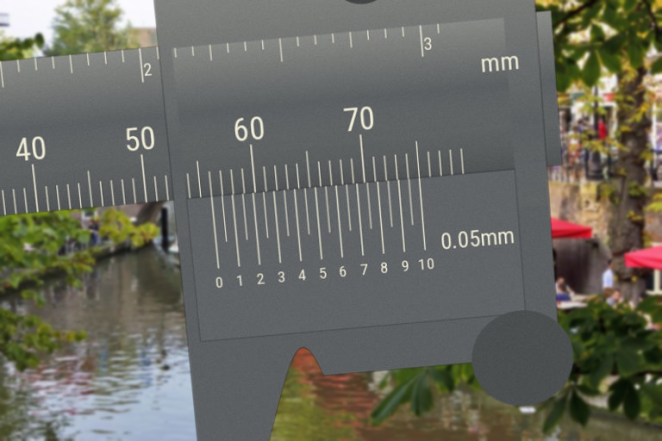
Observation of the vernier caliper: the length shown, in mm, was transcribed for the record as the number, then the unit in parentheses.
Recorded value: 56.0 (mm)
